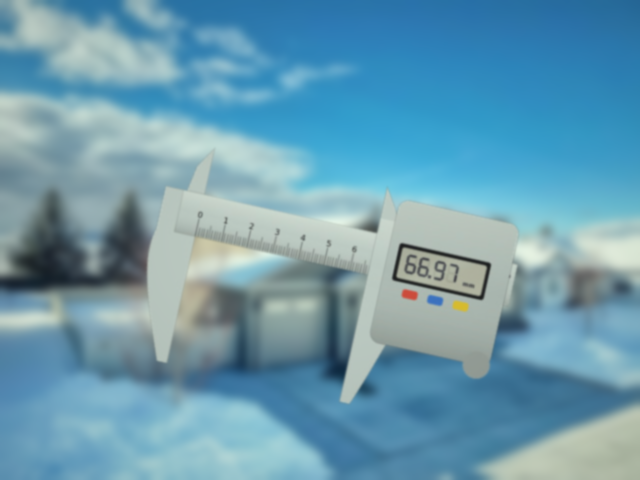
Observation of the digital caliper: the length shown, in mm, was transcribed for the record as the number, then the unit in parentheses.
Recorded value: 66.97 (mm)
